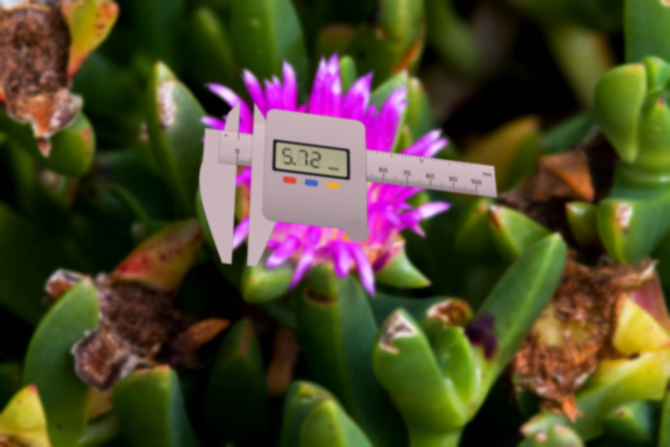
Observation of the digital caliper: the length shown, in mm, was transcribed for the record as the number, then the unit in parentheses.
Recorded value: 5.72 (mm)
